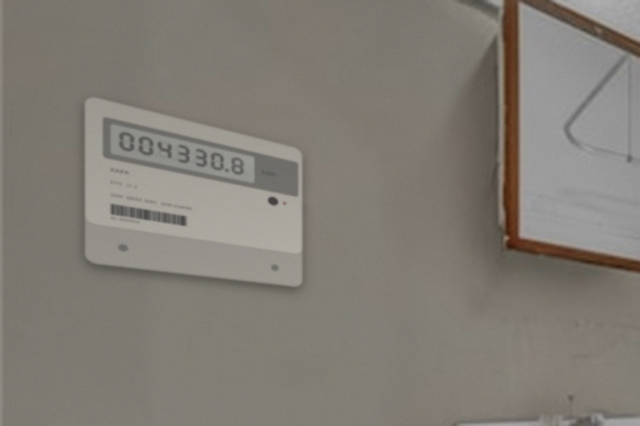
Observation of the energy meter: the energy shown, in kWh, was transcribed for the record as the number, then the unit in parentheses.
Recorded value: 4330.8 (kWh)
